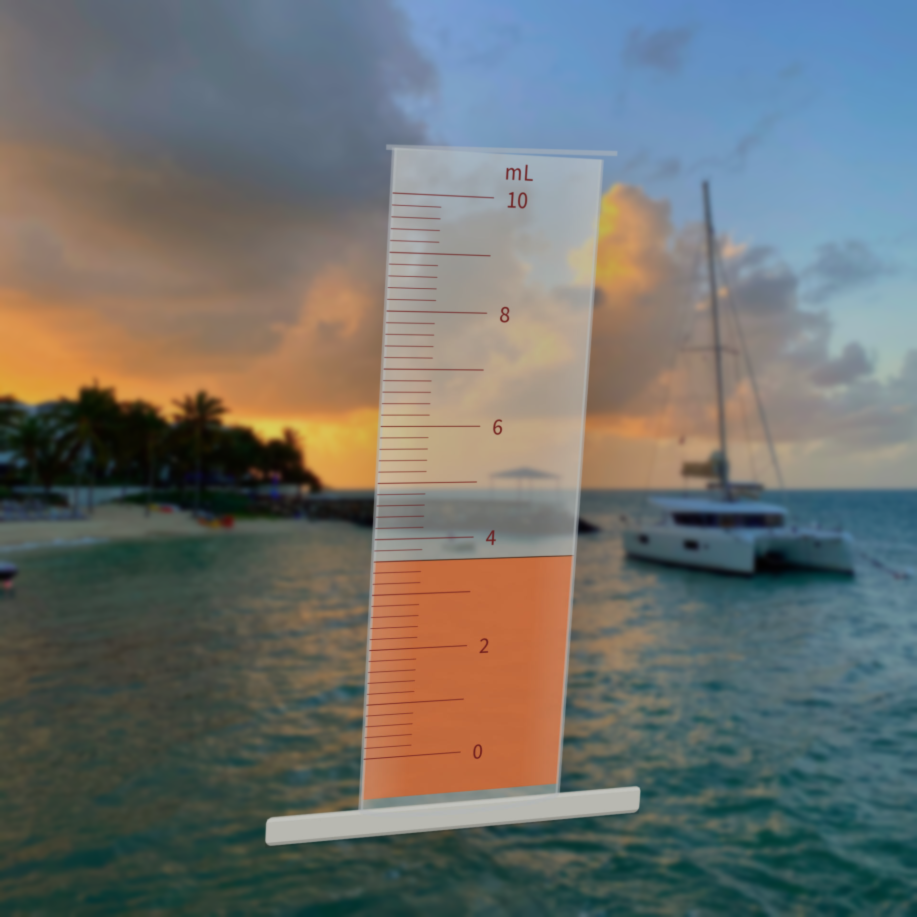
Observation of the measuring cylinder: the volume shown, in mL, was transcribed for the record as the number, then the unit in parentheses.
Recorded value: 3.6 (mL)
